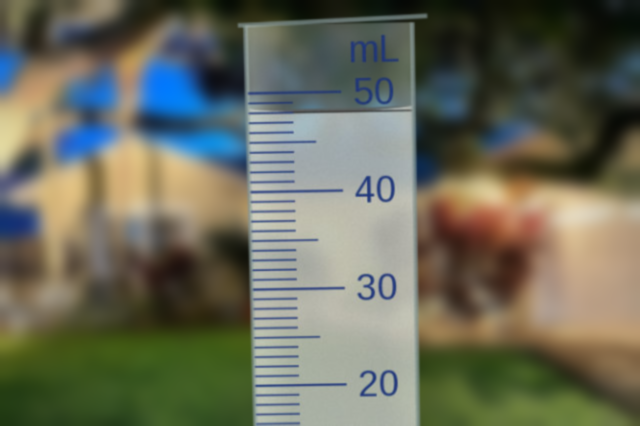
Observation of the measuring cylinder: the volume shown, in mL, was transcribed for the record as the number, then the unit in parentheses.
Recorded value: 48 (mL)
